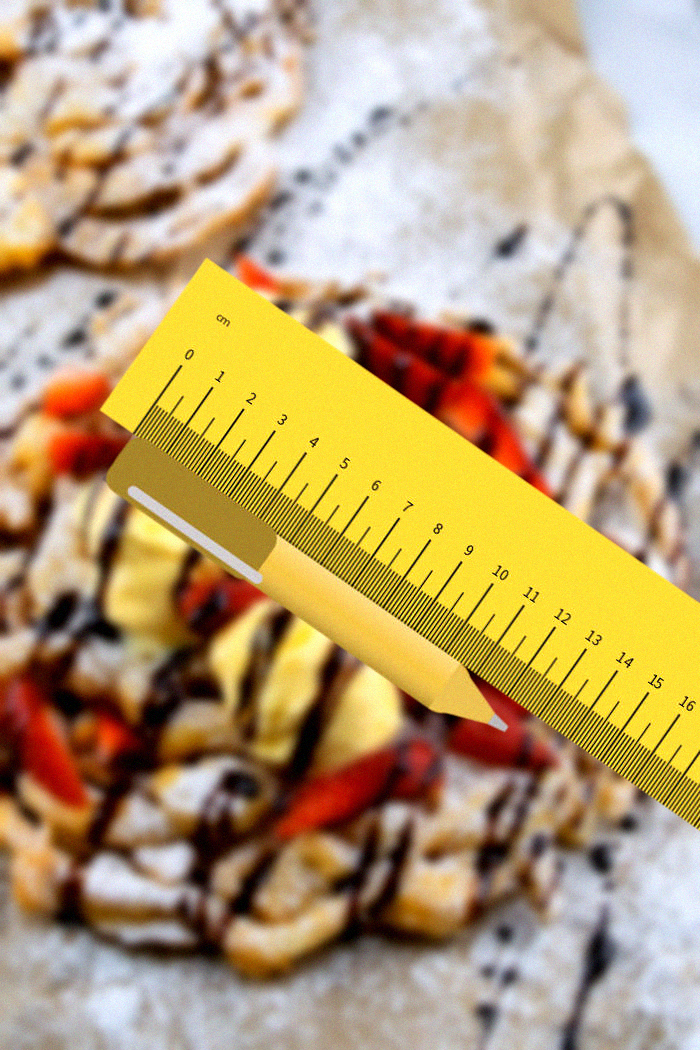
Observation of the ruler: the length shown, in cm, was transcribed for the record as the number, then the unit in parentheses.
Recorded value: 12.5 (cm)
